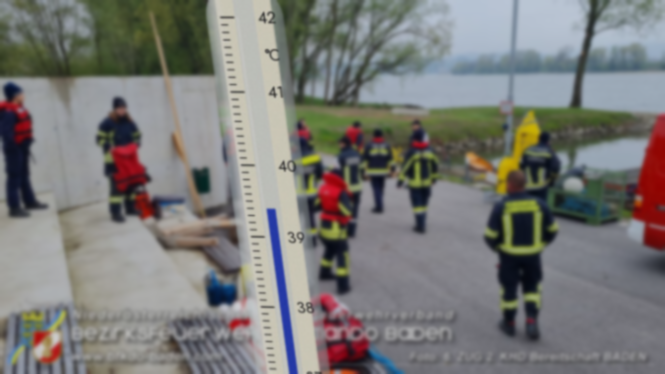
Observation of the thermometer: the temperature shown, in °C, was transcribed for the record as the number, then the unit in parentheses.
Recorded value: 39.4 (°C)
